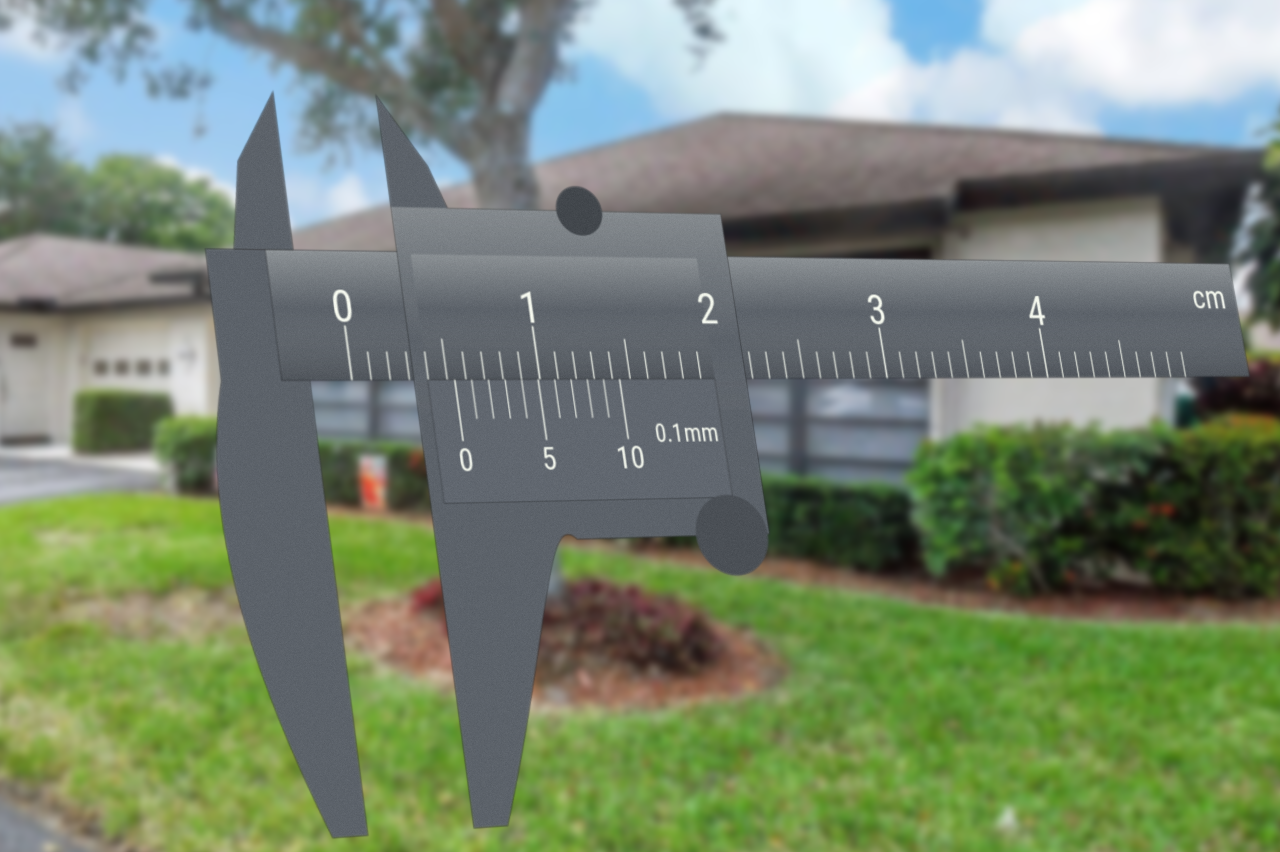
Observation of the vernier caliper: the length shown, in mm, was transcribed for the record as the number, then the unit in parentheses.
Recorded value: 5.4 (mm)
